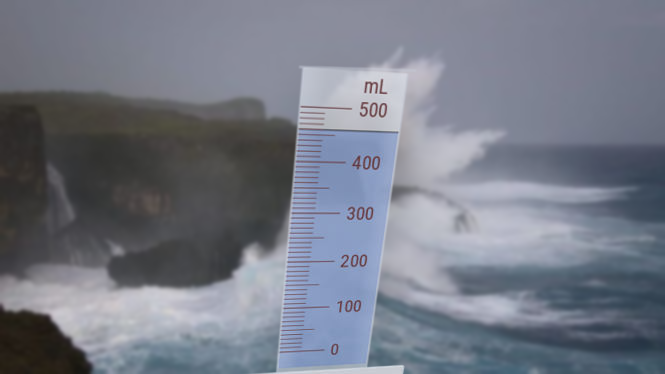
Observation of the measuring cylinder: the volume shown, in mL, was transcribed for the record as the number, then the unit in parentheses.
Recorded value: 460 (mL)
